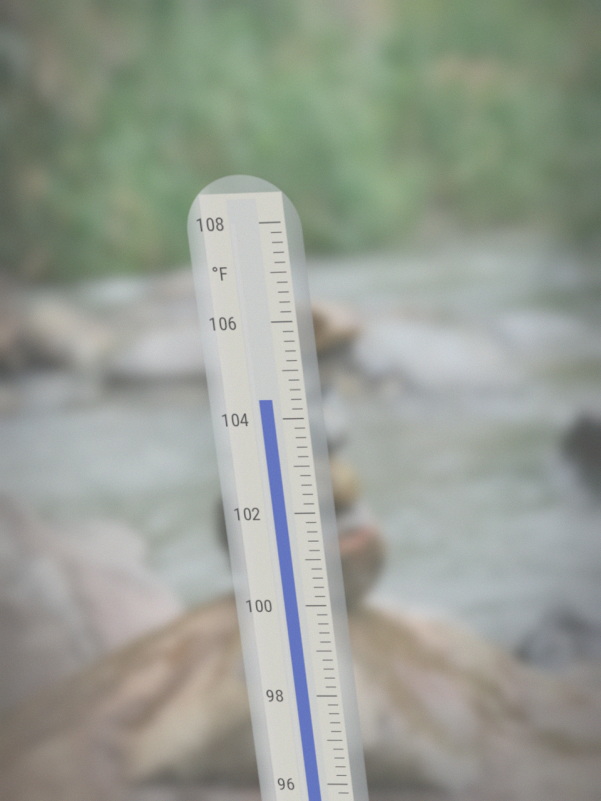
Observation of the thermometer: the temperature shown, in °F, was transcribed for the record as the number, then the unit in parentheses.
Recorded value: 104.4 (°F)
